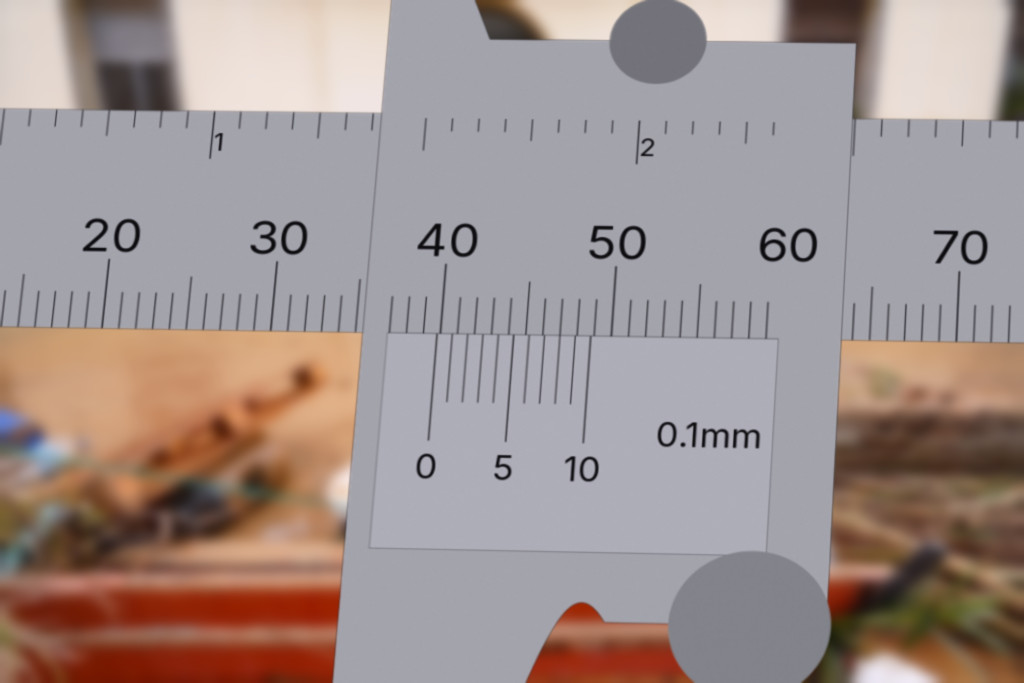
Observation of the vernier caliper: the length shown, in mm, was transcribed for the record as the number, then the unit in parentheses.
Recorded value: 39.8 (mm)
